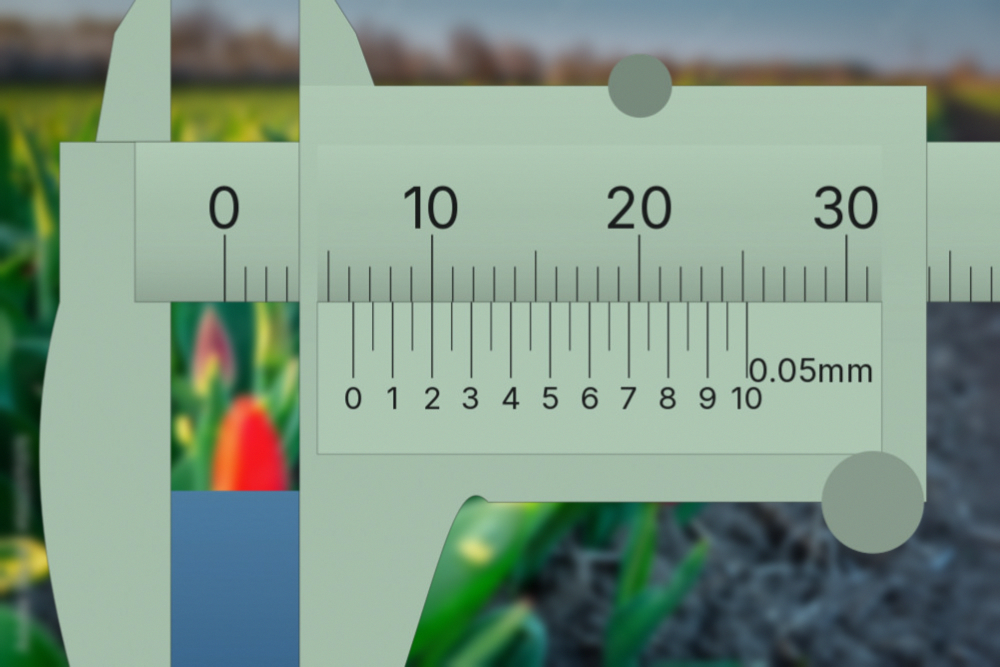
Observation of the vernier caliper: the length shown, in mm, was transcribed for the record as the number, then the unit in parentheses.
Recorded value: 6.2 (mm)
